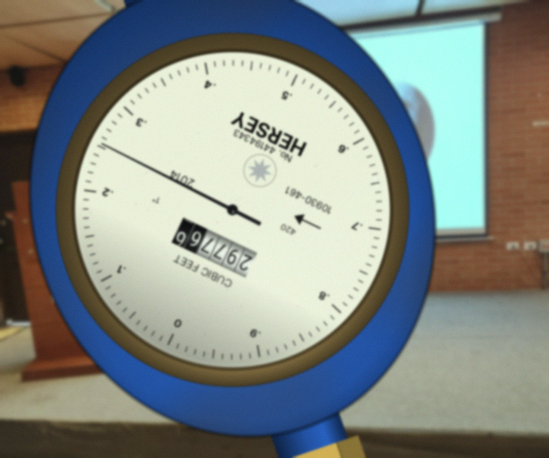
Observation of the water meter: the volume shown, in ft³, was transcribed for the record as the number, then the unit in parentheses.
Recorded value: 297766.25 (ft³)
